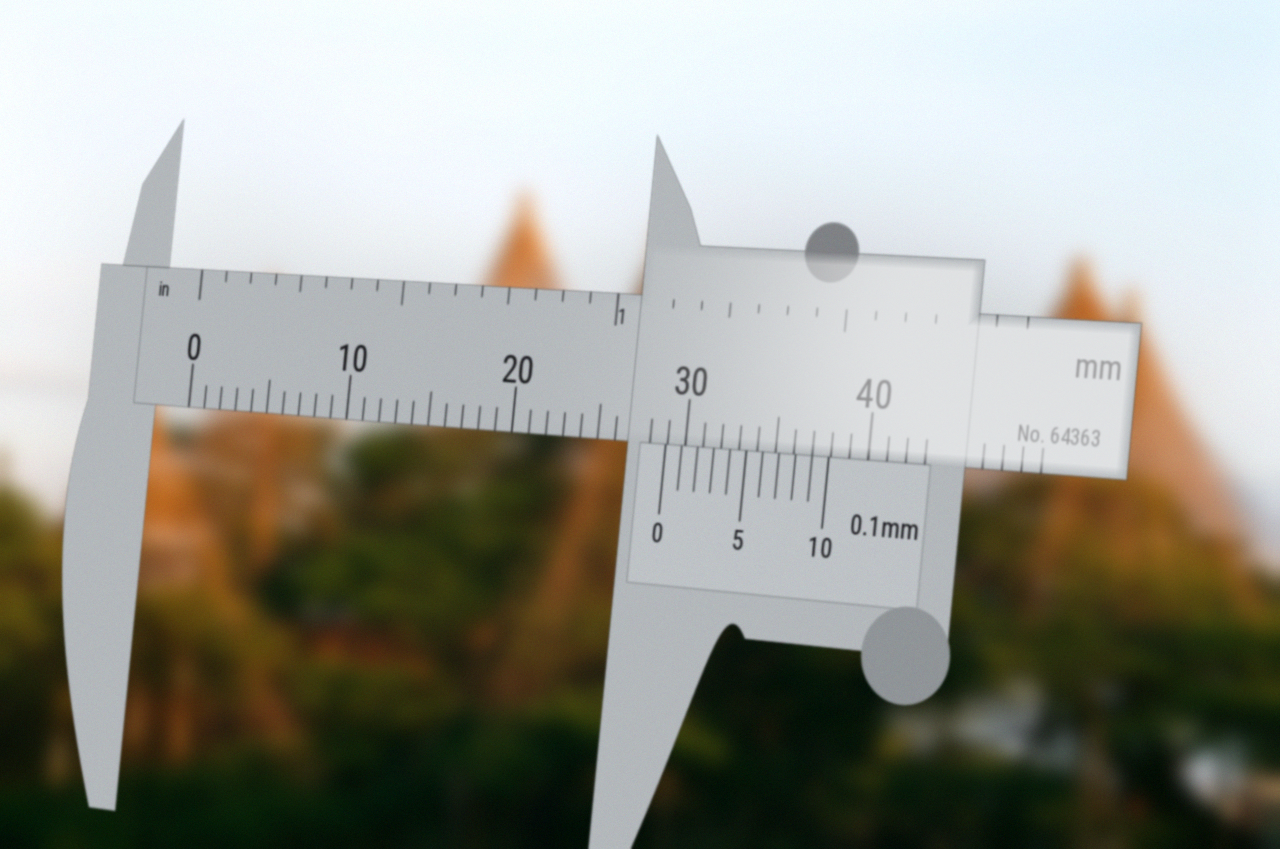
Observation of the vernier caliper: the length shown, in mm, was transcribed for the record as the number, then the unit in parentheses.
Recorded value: 28.9 (mm)
